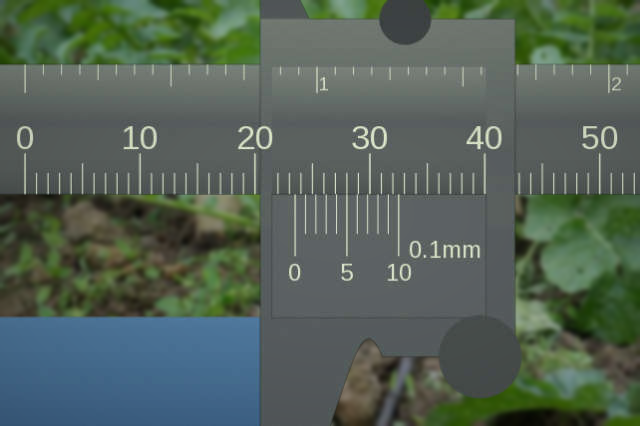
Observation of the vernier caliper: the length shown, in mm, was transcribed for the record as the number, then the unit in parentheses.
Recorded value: 23.5 (mm)
